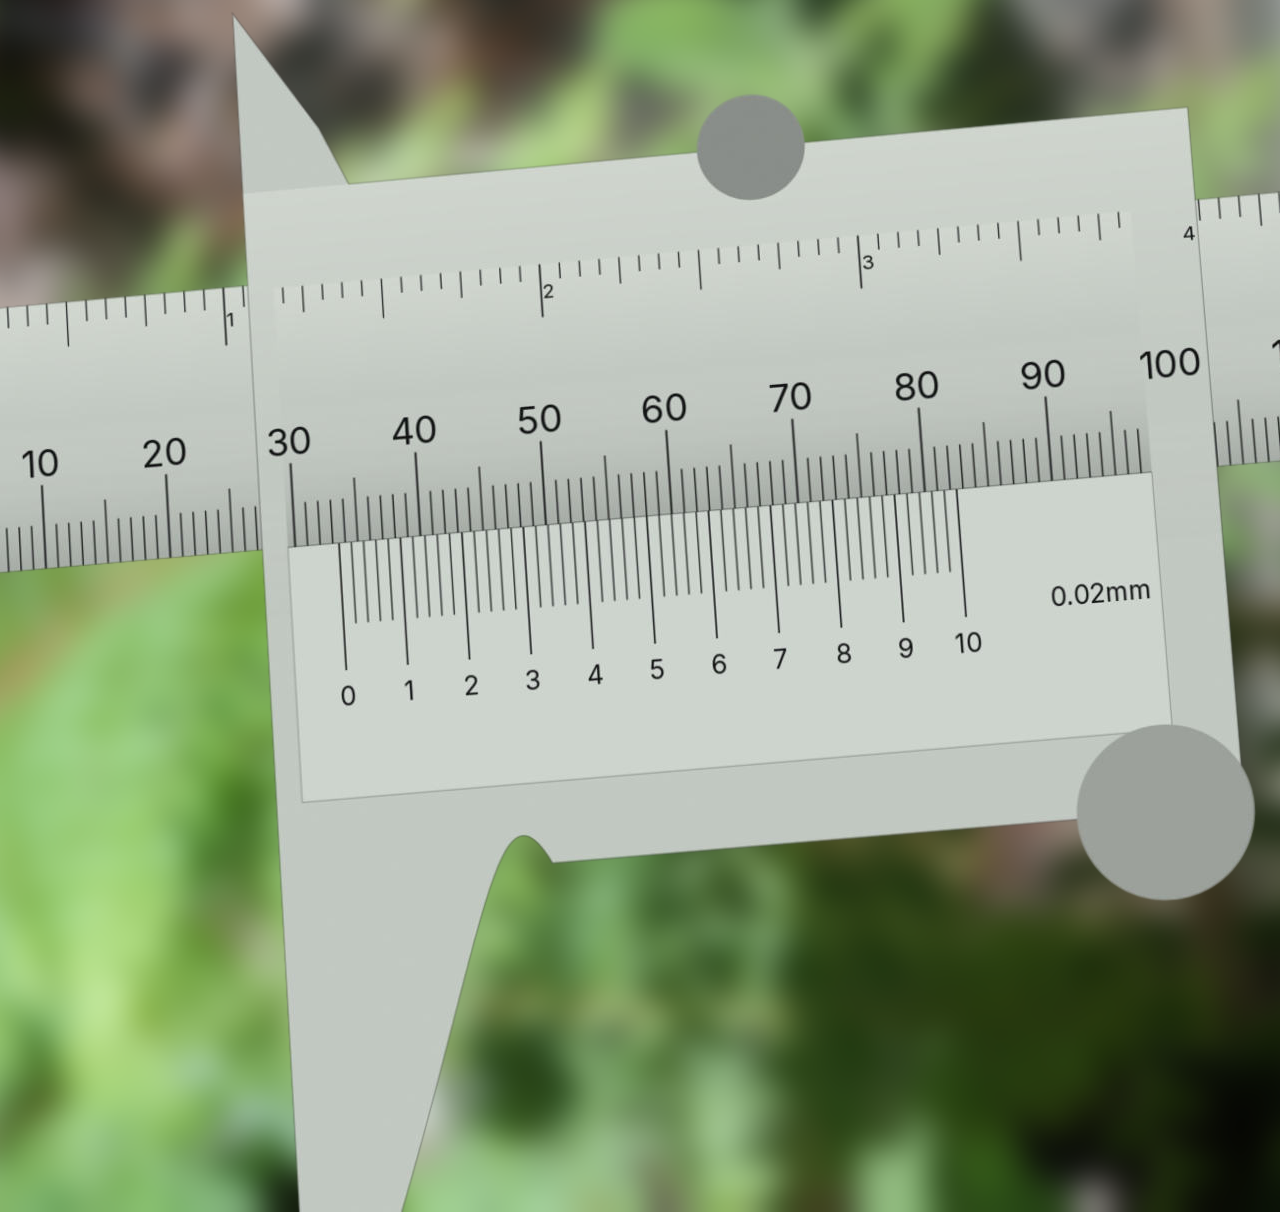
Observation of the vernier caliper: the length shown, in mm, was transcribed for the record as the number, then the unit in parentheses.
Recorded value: 33.5 (mm)
